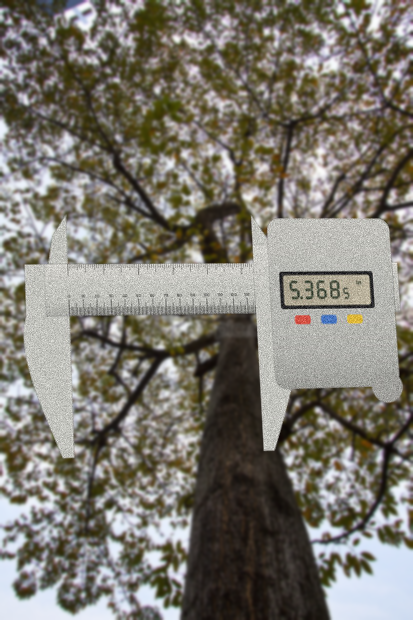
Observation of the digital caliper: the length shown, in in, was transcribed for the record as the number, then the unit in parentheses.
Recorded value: 5.3685 (in)
